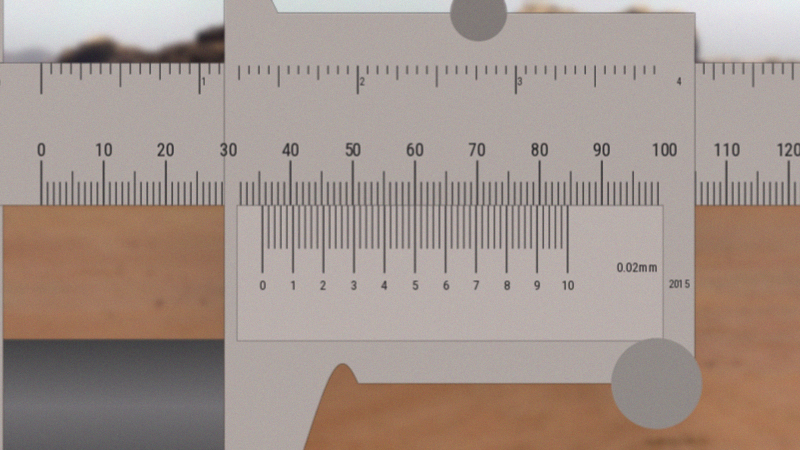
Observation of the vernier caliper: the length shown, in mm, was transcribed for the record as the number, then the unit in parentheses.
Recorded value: 35.5 (mm)
